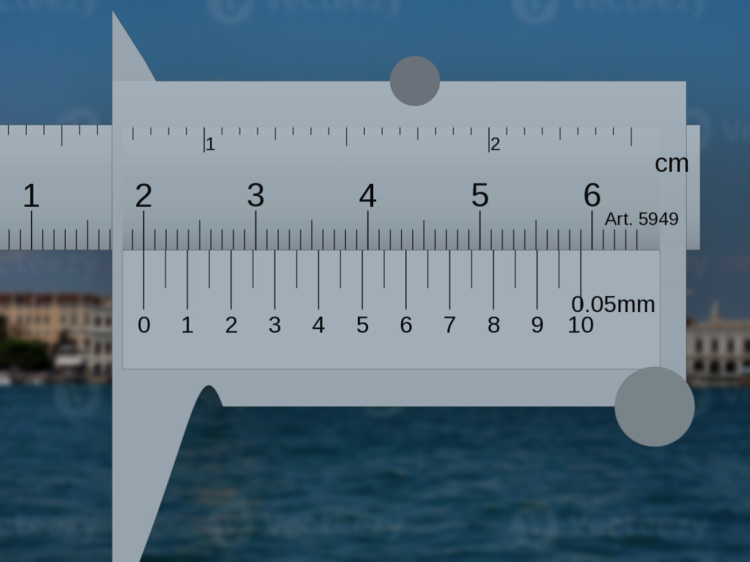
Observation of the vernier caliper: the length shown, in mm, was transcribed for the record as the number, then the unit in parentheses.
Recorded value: 20.0 (mm)
